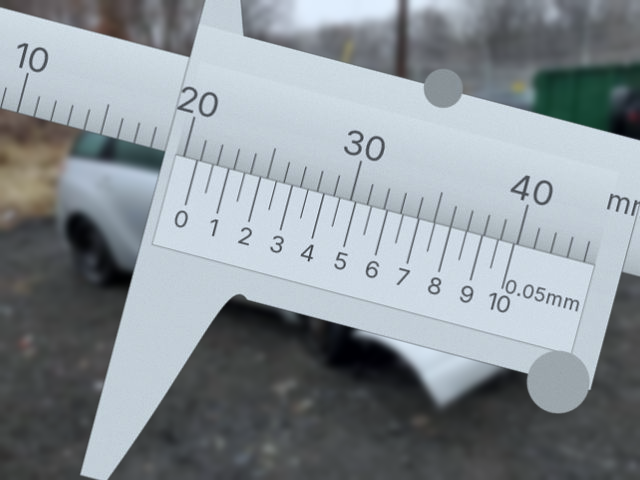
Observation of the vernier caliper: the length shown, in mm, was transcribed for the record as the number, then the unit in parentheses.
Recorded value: 20.8 (mm)
